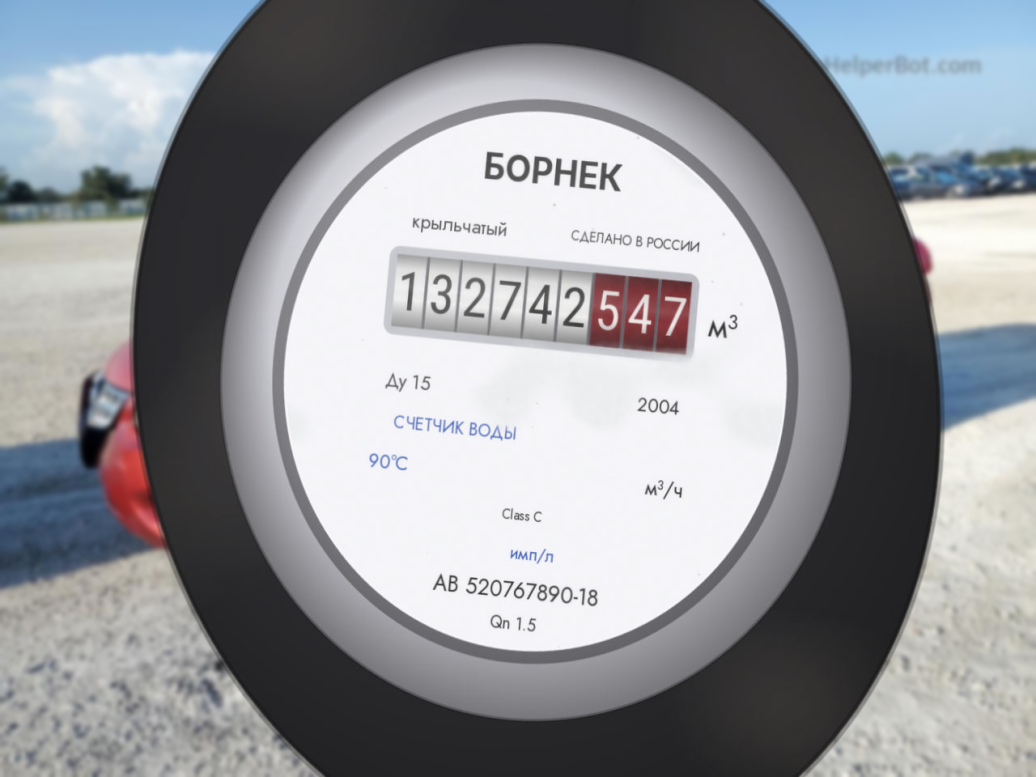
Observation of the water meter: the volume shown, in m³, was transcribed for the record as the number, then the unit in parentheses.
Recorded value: 132742.547 (m³)
